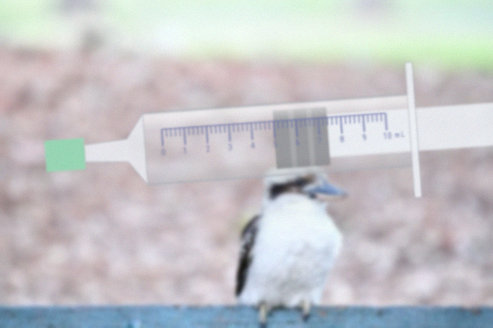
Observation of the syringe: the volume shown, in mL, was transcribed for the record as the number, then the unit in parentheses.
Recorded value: 5 (mL)
